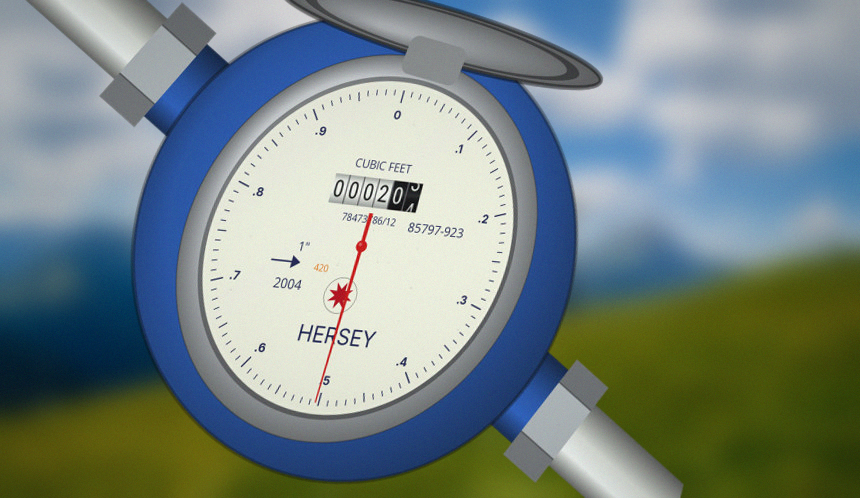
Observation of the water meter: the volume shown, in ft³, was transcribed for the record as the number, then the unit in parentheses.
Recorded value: 203.50 (ft³)
